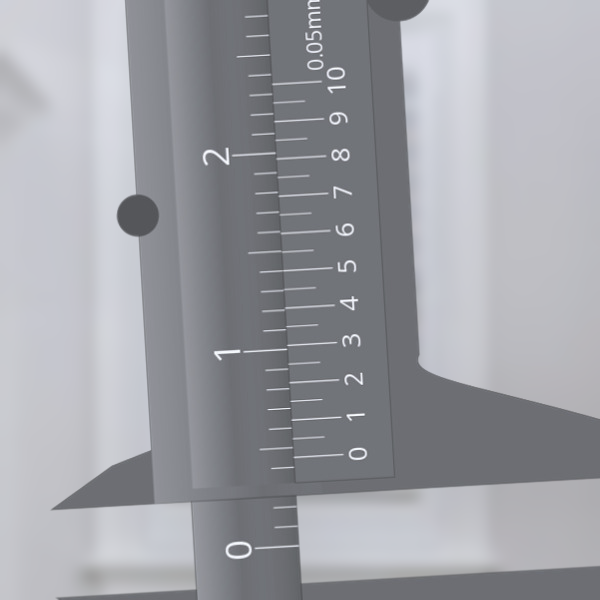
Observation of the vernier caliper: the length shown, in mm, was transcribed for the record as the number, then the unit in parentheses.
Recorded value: 4.5 (mm)
